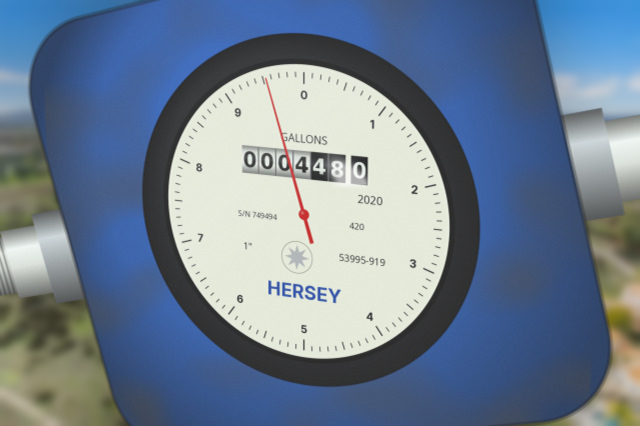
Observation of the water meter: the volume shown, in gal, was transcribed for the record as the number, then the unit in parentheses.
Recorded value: 4479.5 (gal)
